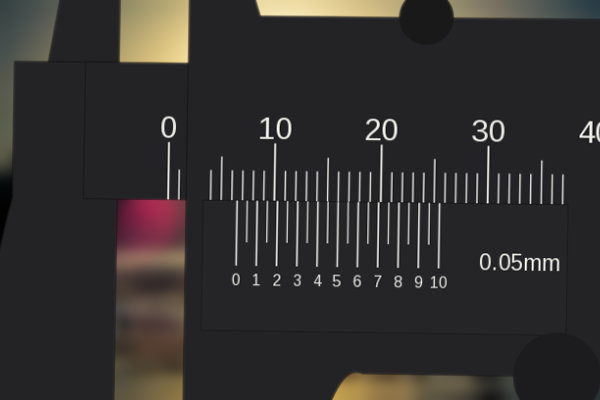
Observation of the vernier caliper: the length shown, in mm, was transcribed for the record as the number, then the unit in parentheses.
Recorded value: 6.5 (mm)
